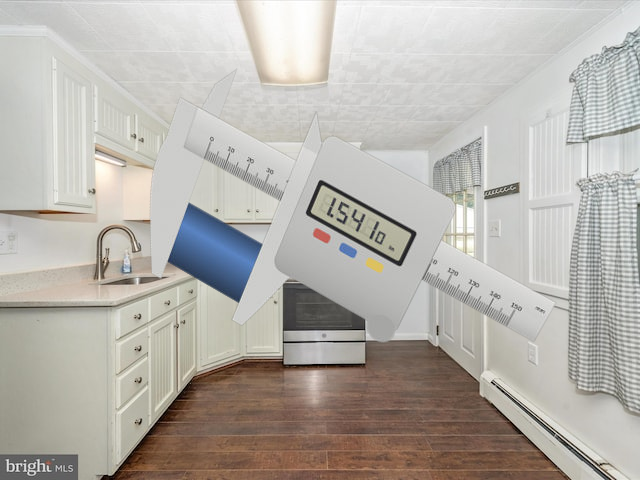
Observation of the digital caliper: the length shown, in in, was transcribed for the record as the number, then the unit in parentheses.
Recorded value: 1.5410 (in)
